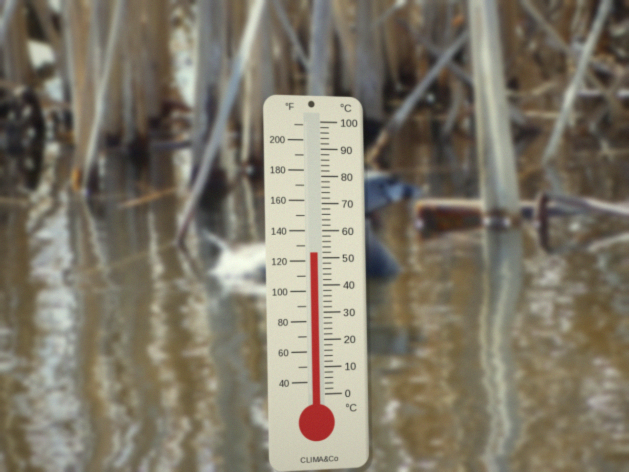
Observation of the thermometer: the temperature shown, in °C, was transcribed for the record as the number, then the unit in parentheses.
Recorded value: 52 (°C)
